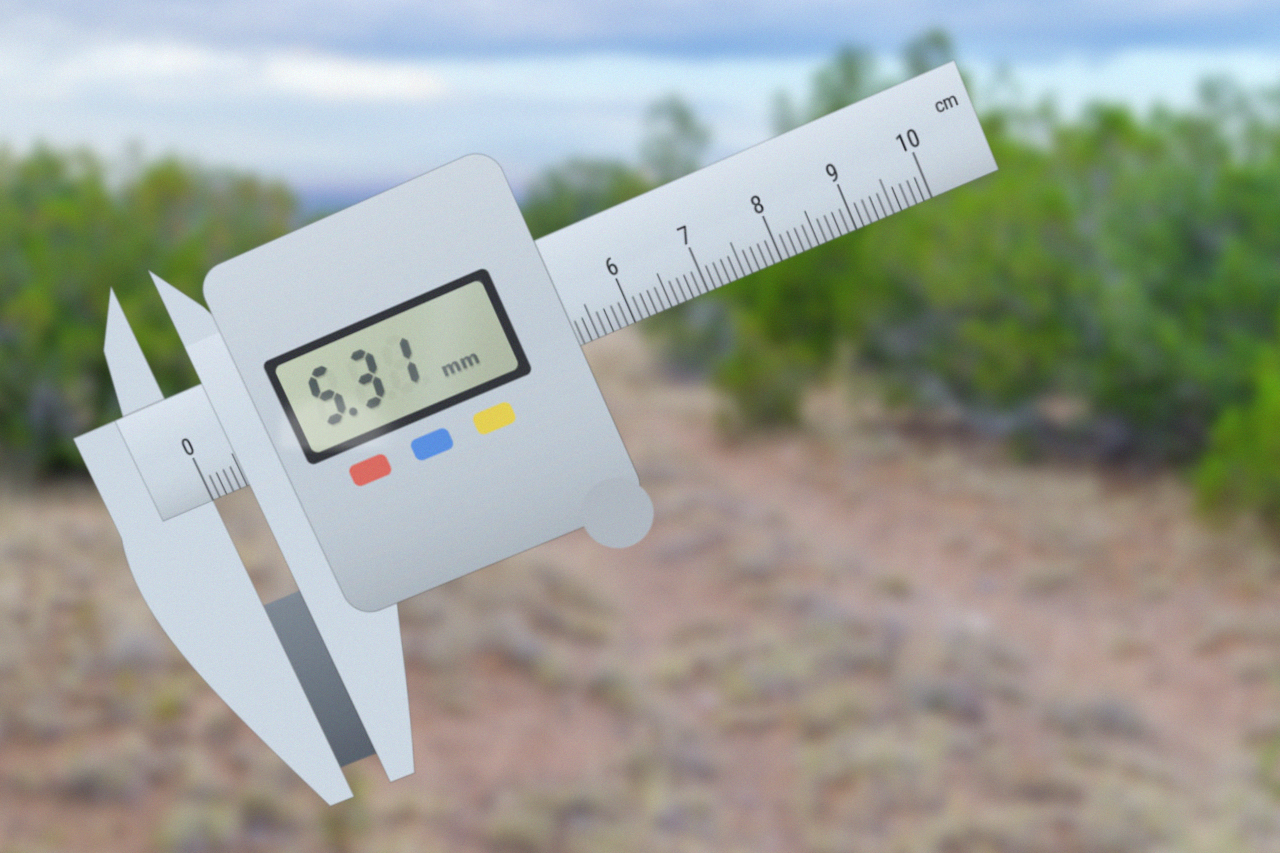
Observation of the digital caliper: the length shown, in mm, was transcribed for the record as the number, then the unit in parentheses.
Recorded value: 5.31 (mm)
